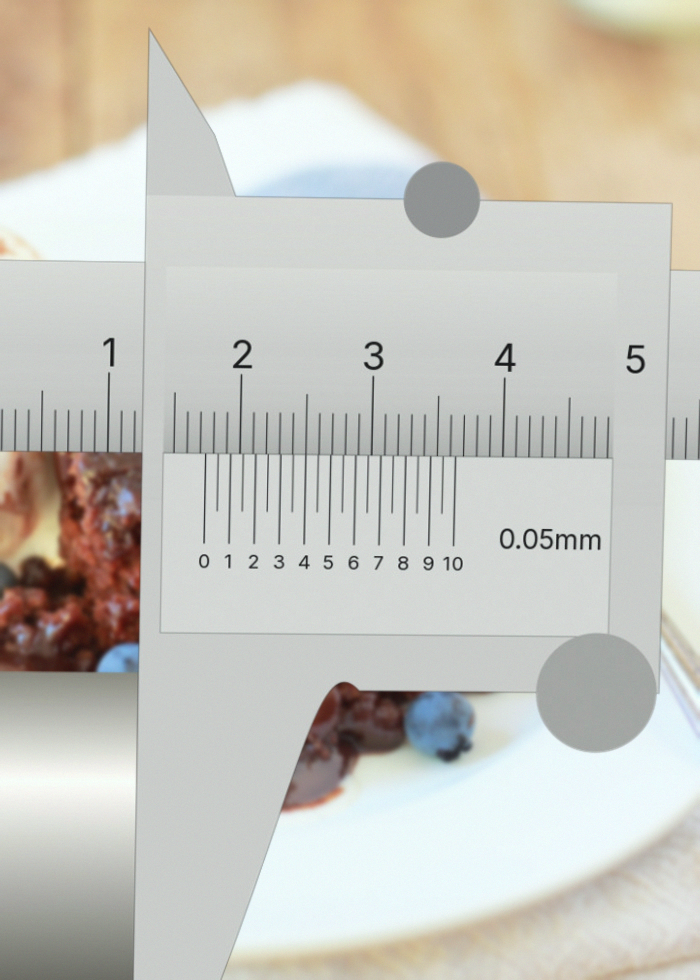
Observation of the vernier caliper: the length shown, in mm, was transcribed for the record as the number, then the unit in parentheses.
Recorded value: 17.4 (mm)
